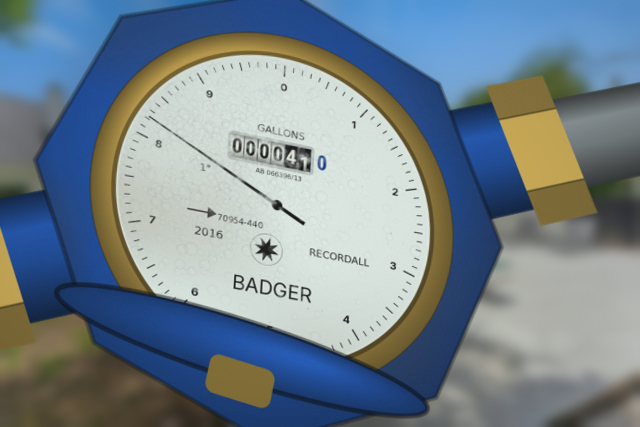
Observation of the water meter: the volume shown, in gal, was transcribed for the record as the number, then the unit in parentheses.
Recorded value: 408.2 (gal)
